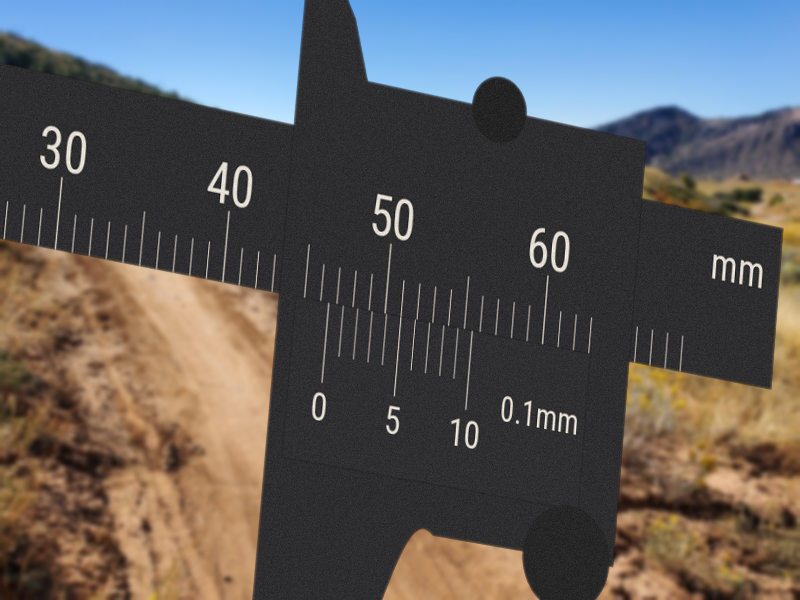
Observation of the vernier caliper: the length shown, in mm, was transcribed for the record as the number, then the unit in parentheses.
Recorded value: 46.5 (mm)
